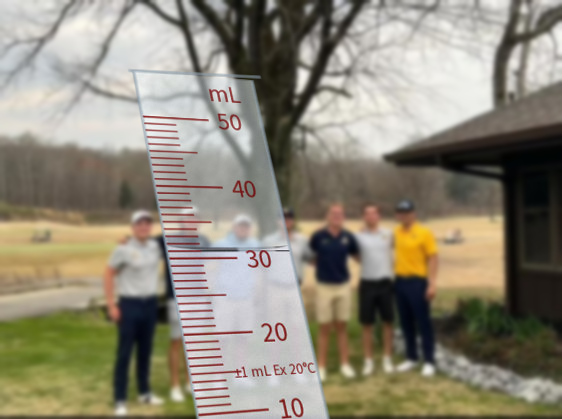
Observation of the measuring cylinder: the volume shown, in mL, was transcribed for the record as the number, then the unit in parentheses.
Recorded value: 31 (mL)
